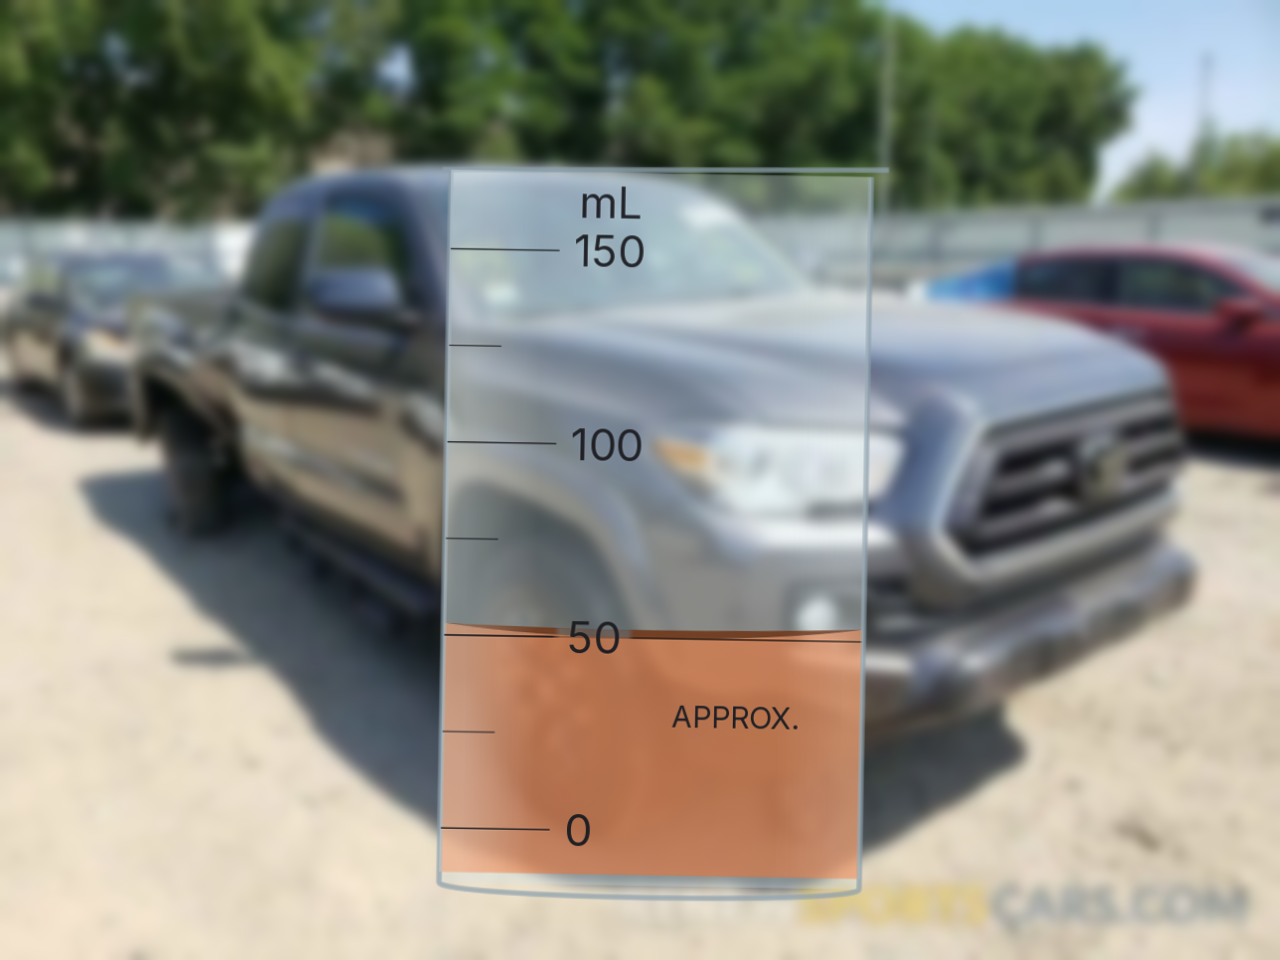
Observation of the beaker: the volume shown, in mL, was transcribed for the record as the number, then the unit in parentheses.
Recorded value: 50 (mL)
